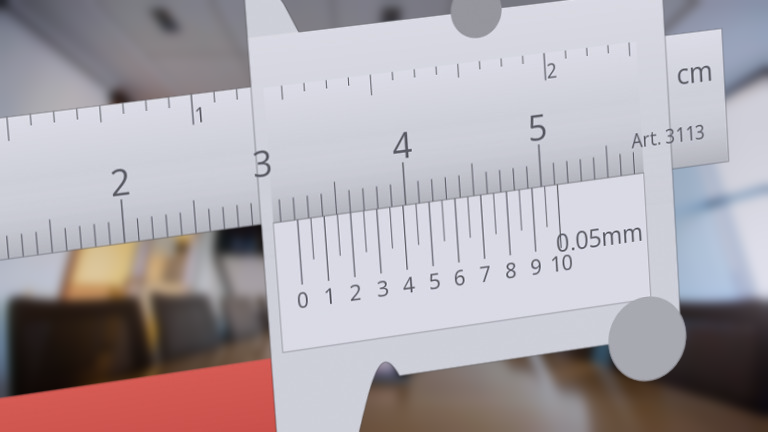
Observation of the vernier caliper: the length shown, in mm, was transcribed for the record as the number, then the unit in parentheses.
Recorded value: 32.2 (mm)
